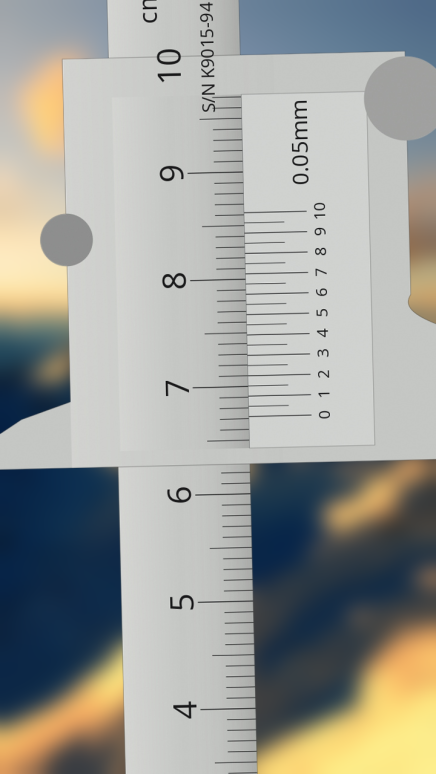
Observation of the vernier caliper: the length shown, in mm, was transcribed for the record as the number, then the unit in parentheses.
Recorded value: 67.2 (mm)
